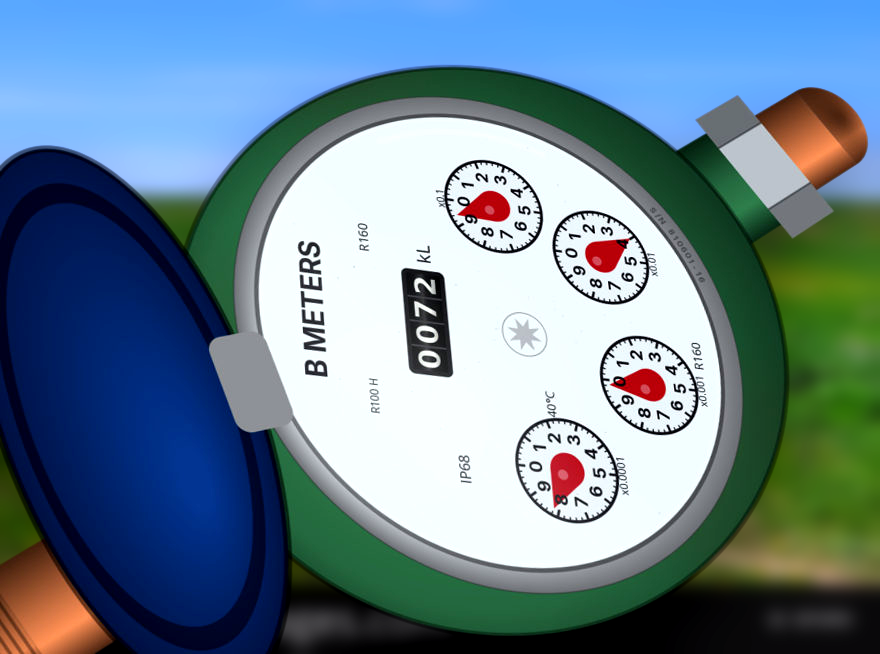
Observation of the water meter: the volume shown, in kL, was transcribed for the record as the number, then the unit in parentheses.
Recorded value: 71.9398 (kL)
